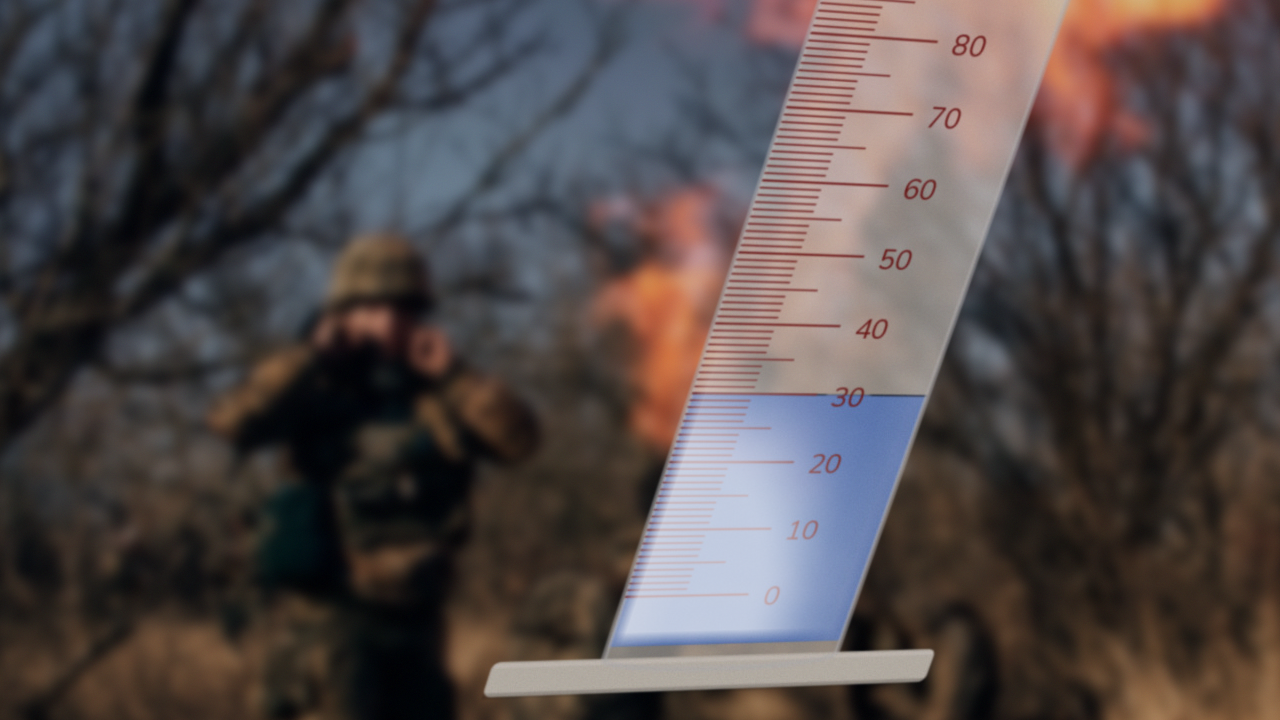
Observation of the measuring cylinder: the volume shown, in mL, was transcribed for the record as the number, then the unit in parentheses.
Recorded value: 30 (mL)
